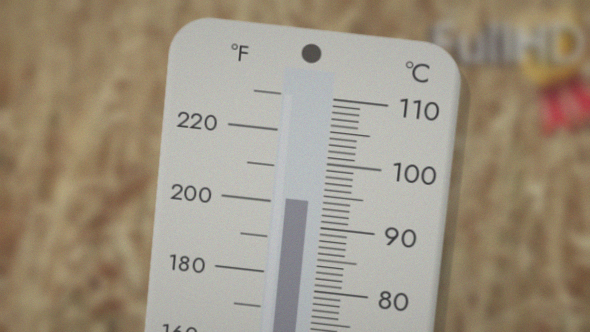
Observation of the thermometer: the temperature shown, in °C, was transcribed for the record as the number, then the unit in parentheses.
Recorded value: 94 (°C)
